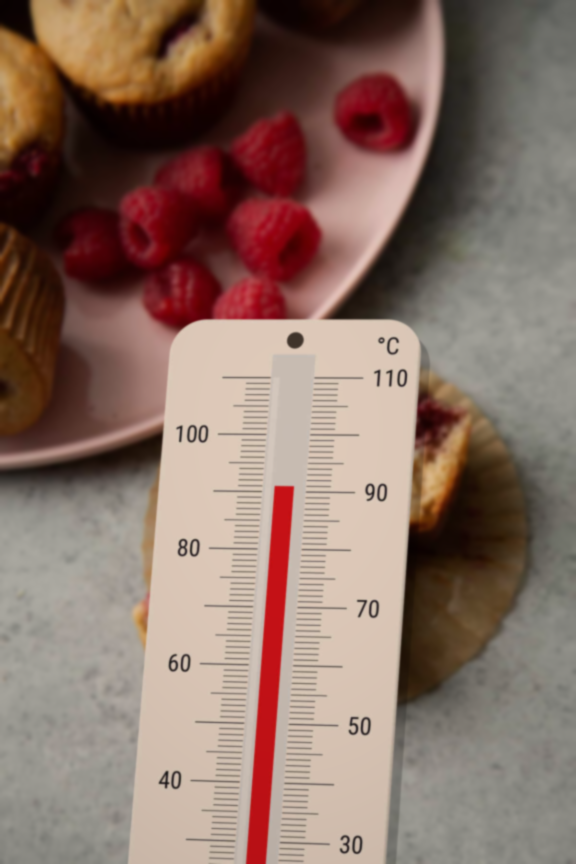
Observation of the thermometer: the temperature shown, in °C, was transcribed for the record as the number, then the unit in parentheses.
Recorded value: 91 (°C)
